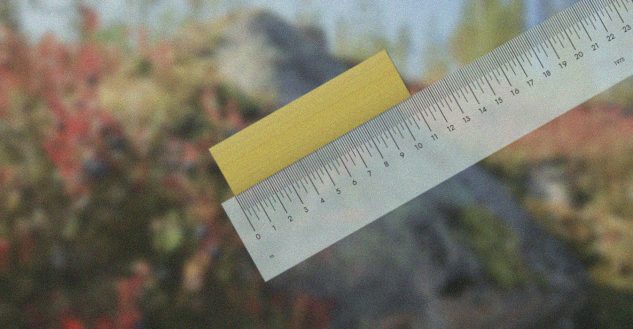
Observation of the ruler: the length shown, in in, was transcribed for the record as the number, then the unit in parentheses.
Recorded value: 11 (in)
